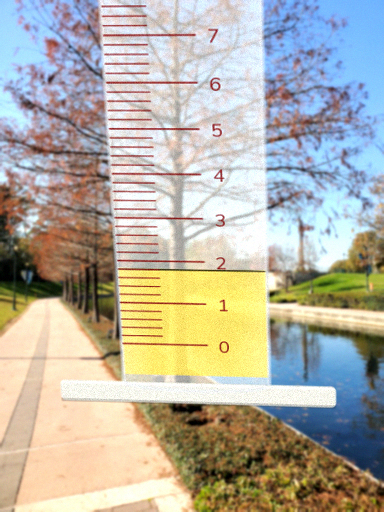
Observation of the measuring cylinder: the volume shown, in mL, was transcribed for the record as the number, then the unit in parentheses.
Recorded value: 1.8 (mL)
